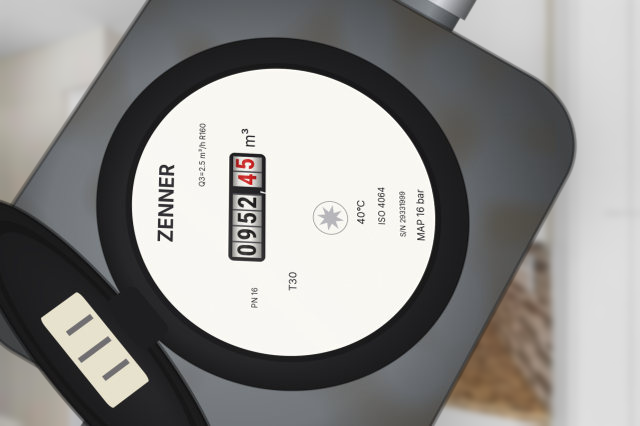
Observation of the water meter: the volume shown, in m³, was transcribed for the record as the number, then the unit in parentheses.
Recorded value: 952.45 (m³)
